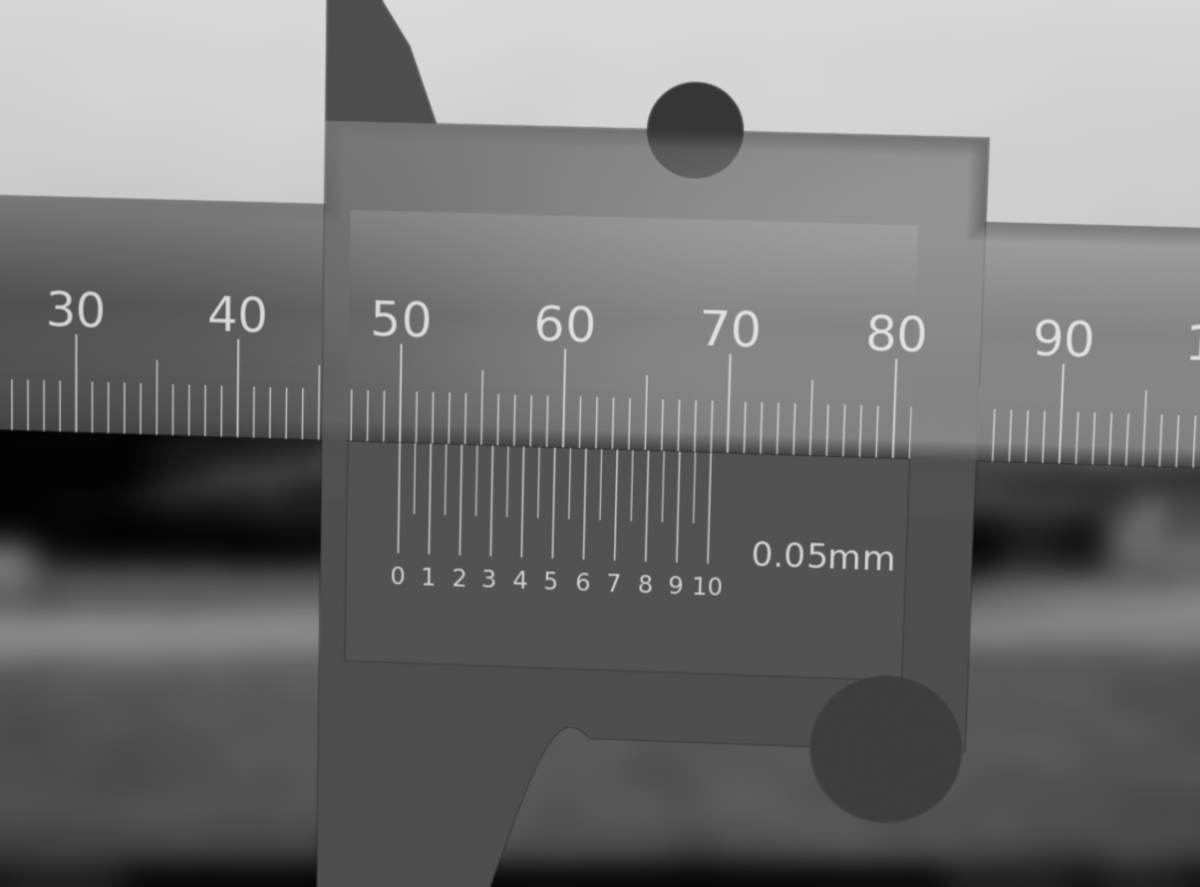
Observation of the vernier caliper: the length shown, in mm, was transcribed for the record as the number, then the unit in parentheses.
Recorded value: 50.0 (mm)
